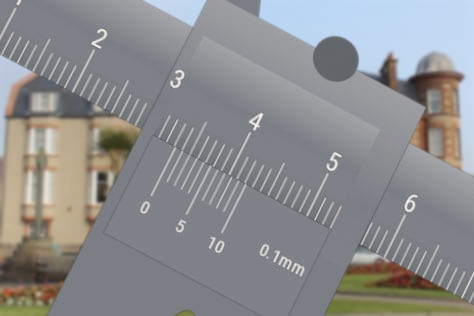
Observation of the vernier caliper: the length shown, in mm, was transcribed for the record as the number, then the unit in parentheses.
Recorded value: 33.2 (mm)
